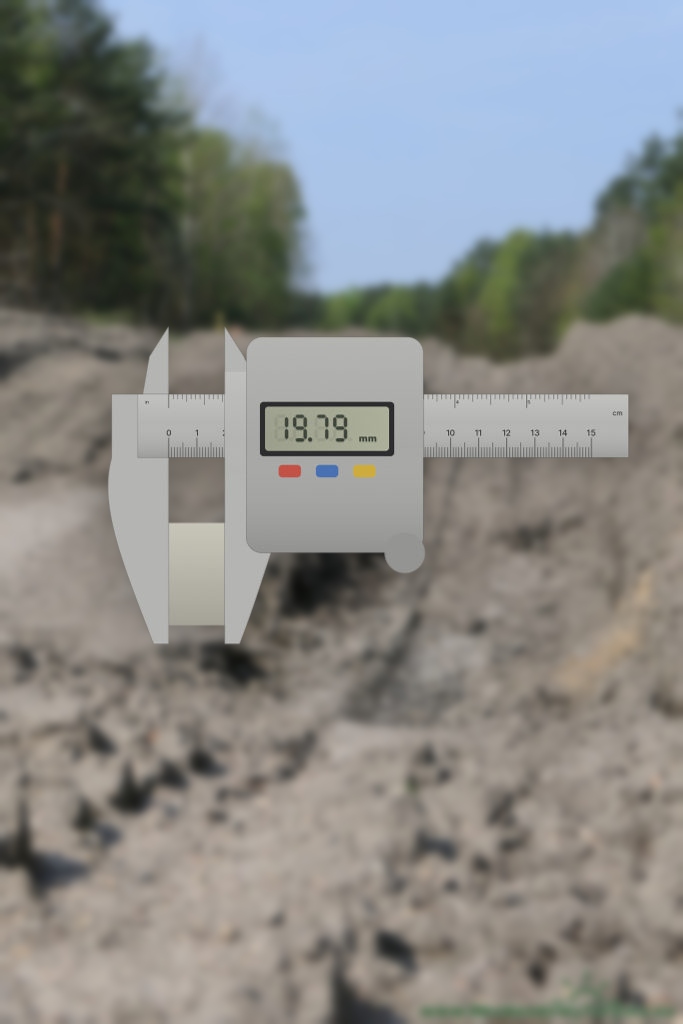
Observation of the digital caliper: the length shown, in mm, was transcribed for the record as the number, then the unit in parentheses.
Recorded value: 19.79 (mm)
